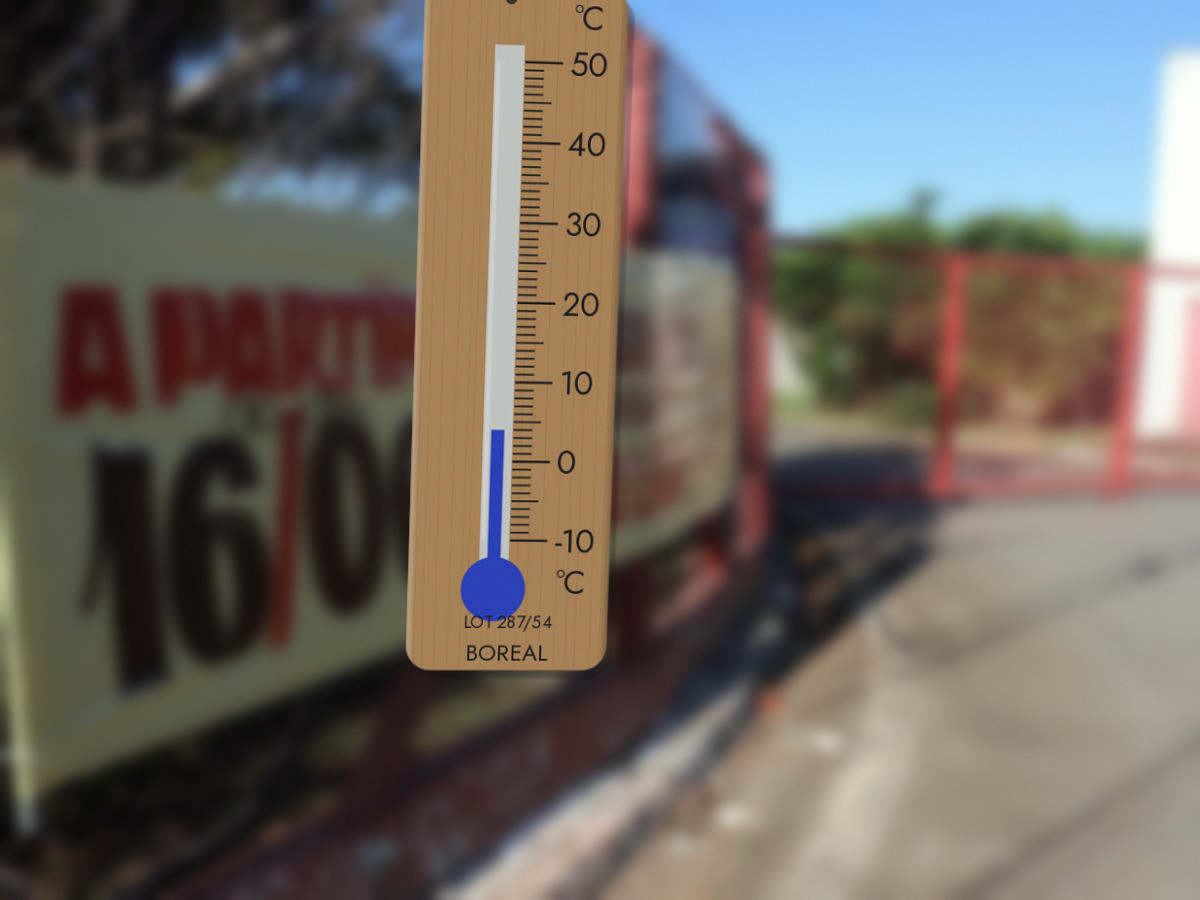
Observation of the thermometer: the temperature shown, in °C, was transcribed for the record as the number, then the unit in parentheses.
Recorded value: 4 (°C)
